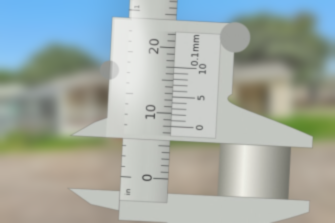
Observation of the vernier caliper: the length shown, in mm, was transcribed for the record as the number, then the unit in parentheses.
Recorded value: 8.0 (mm)
